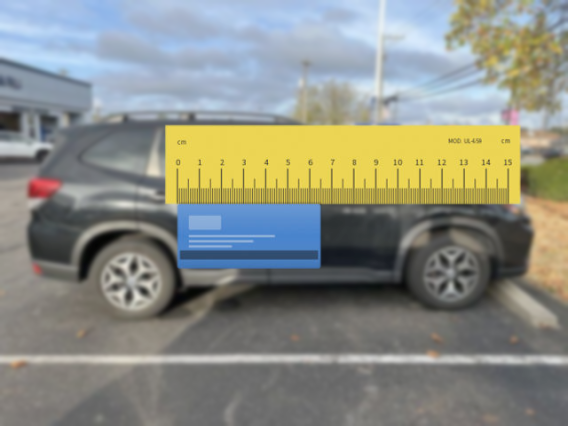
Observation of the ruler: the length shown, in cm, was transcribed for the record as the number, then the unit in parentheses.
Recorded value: 6.5 (cm)
